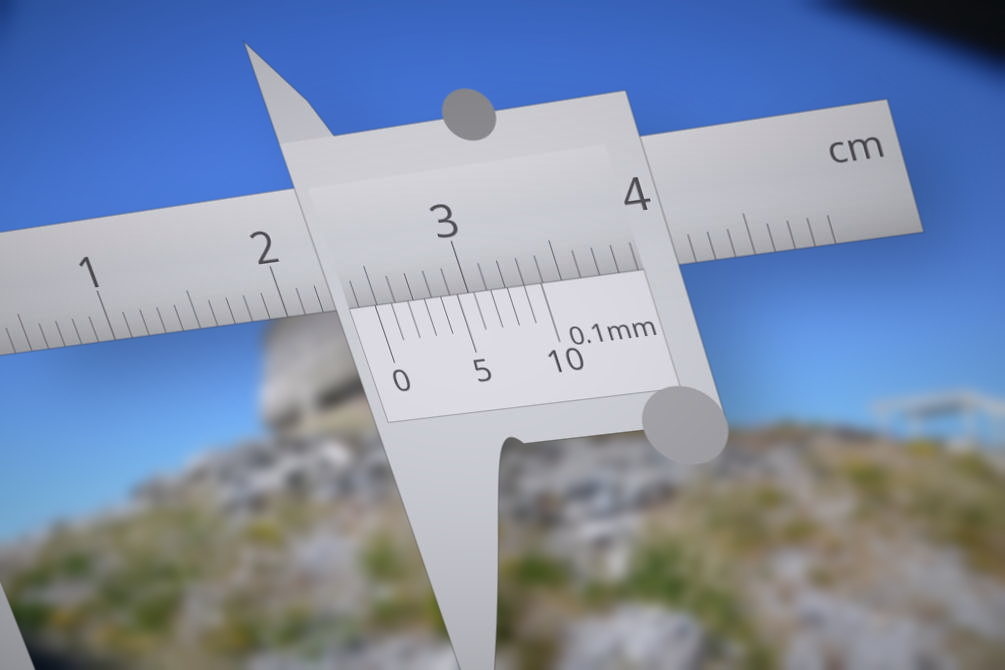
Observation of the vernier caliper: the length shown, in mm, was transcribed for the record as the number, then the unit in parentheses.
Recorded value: 24.9 (mm)
